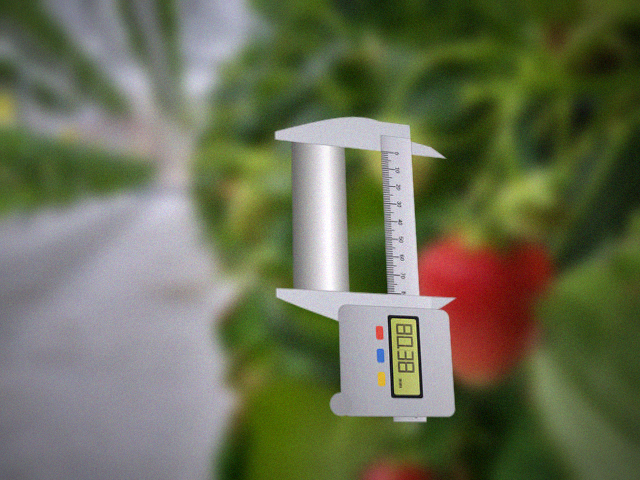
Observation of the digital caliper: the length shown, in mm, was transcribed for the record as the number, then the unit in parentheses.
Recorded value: 80.38 (mm)
